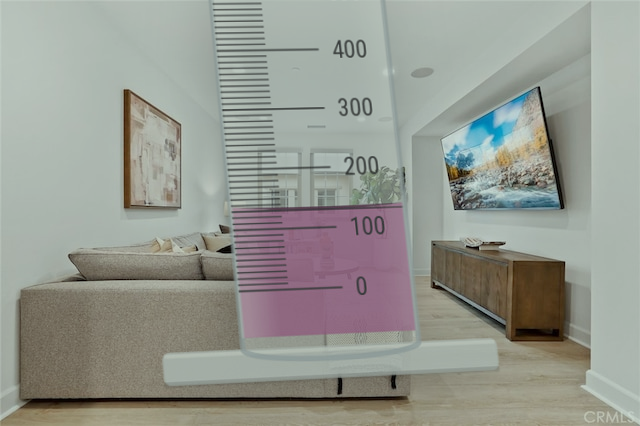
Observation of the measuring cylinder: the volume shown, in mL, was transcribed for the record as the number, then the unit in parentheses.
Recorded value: 130 (mL)
